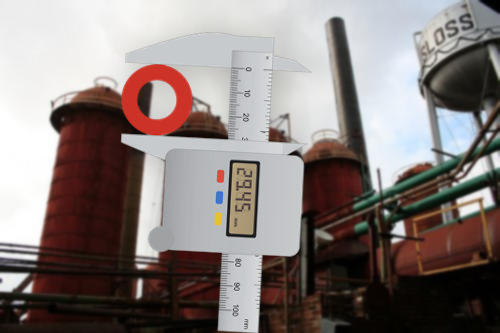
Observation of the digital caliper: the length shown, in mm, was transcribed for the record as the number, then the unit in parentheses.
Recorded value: 29.45 (mm)
